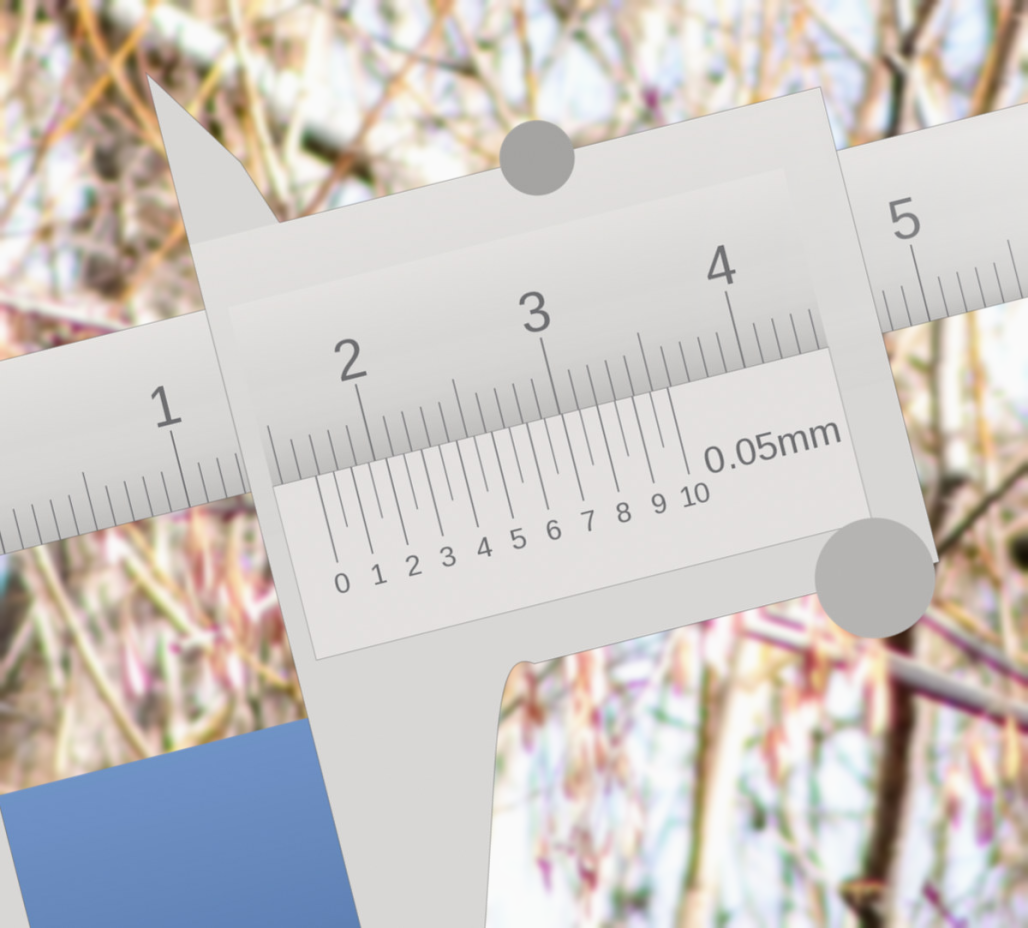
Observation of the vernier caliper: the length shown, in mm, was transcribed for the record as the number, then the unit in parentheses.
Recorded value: 16.8 (mm)
